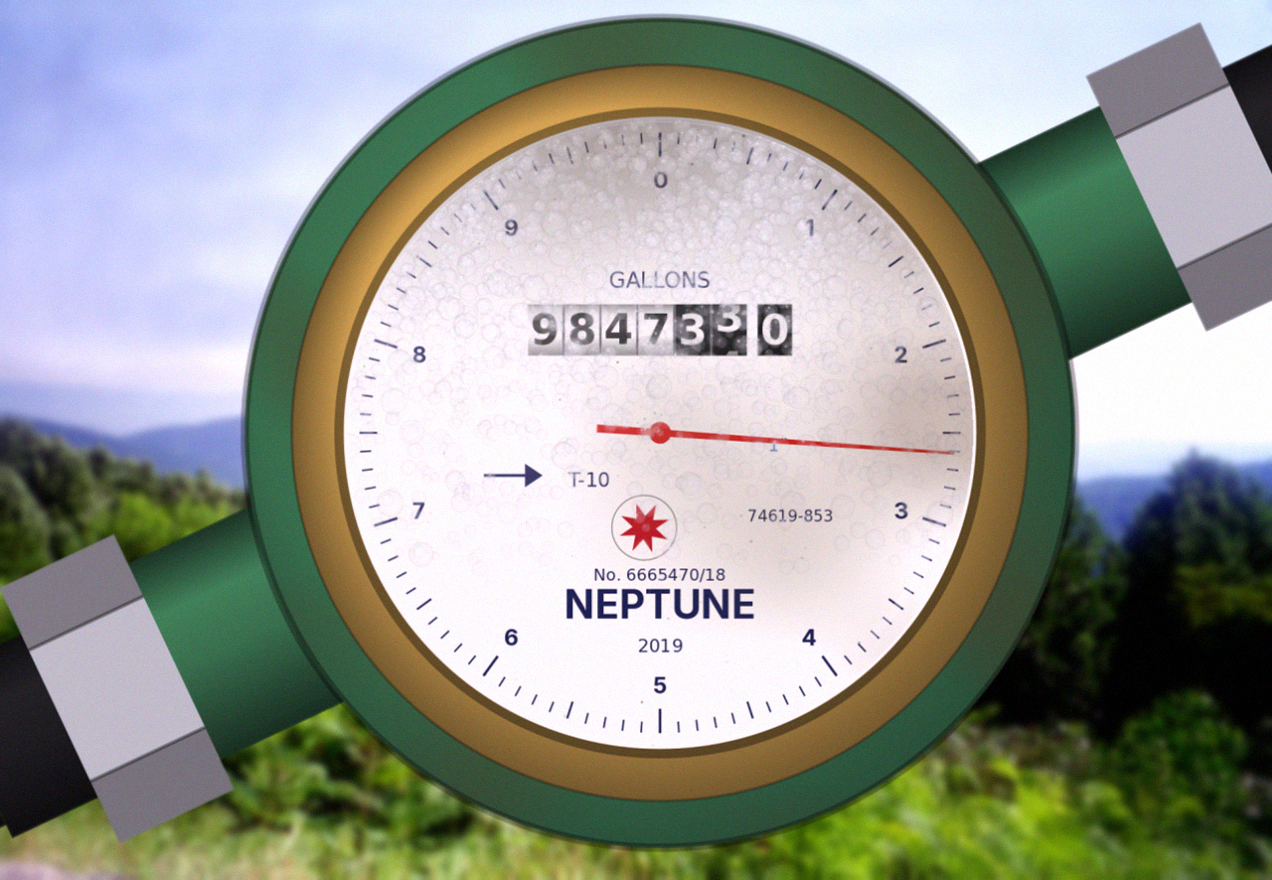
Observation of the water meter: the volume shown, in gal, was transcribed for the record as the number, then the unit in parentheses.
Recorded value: 9847332.6 (gal)
